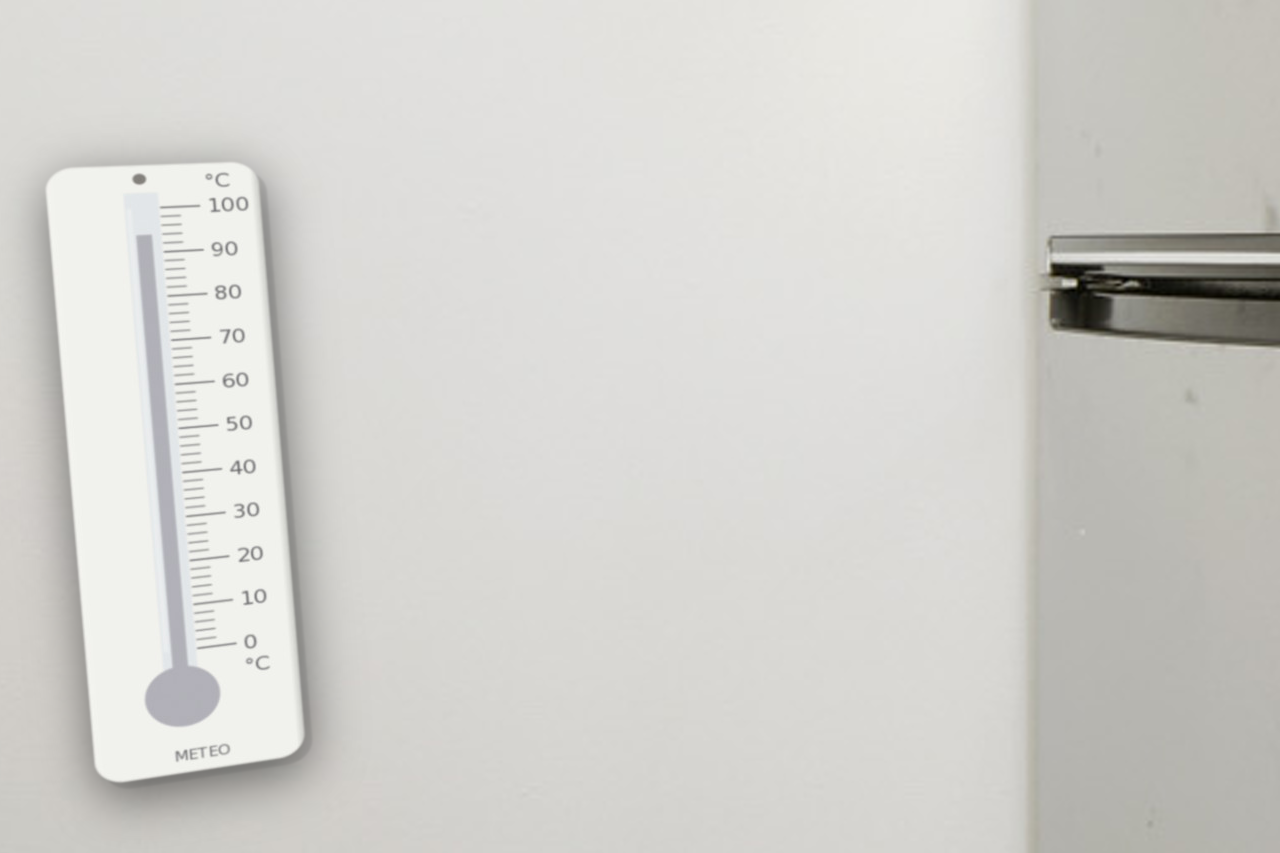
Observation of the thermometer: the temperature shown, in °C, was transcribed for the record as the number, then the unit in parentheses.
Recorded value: 94 (°C)
